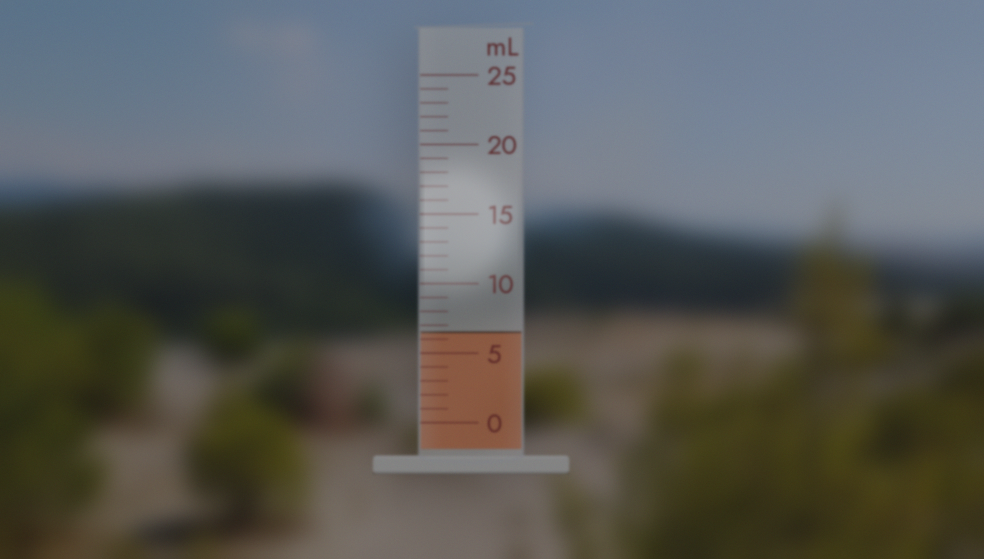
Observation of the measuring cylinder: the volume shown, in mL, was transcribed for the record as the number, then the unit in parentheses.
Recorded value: 6.5 (mL)
